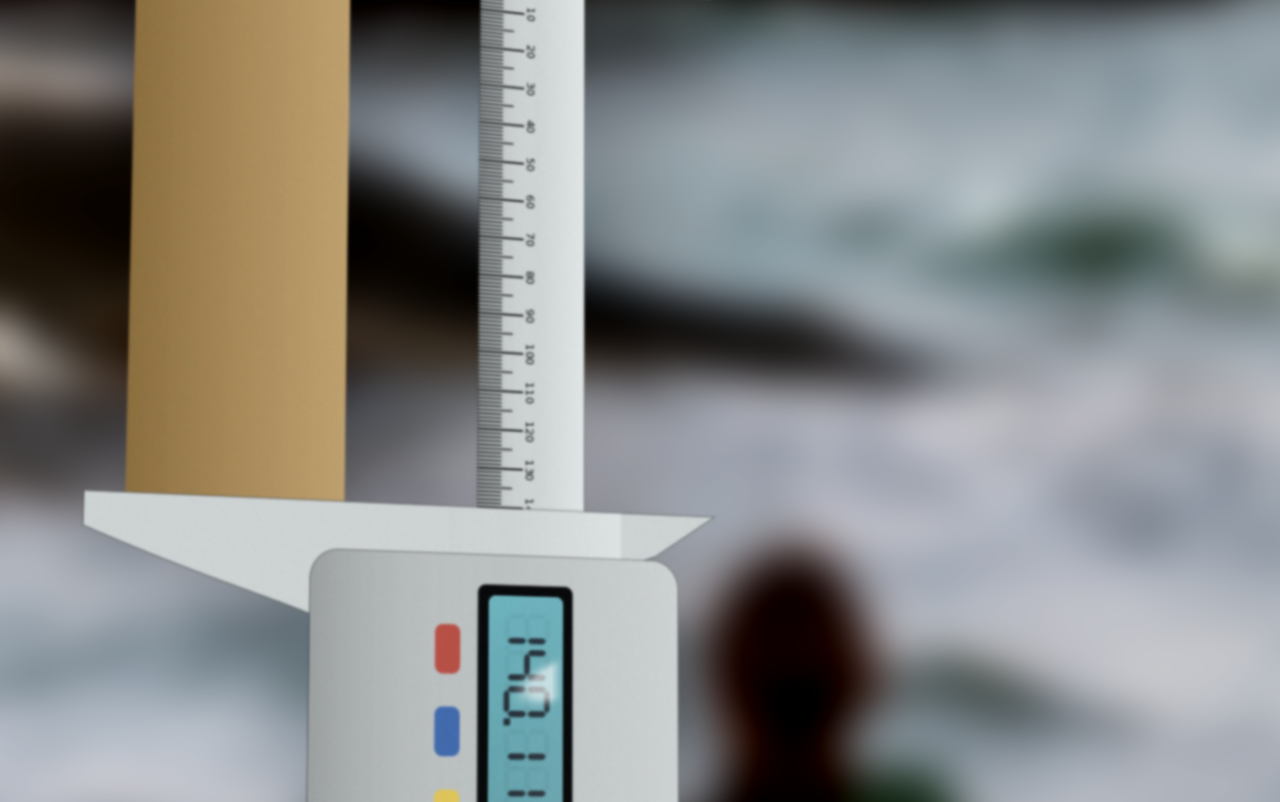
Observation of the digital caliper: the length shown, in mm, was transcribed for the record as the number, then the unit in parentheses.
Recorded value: 140.11 (mm)
